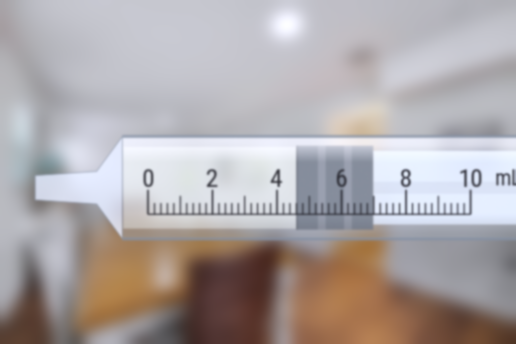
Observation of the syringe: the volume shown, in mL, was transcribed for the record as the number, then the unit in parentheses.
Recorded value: 4.6 (mL)
